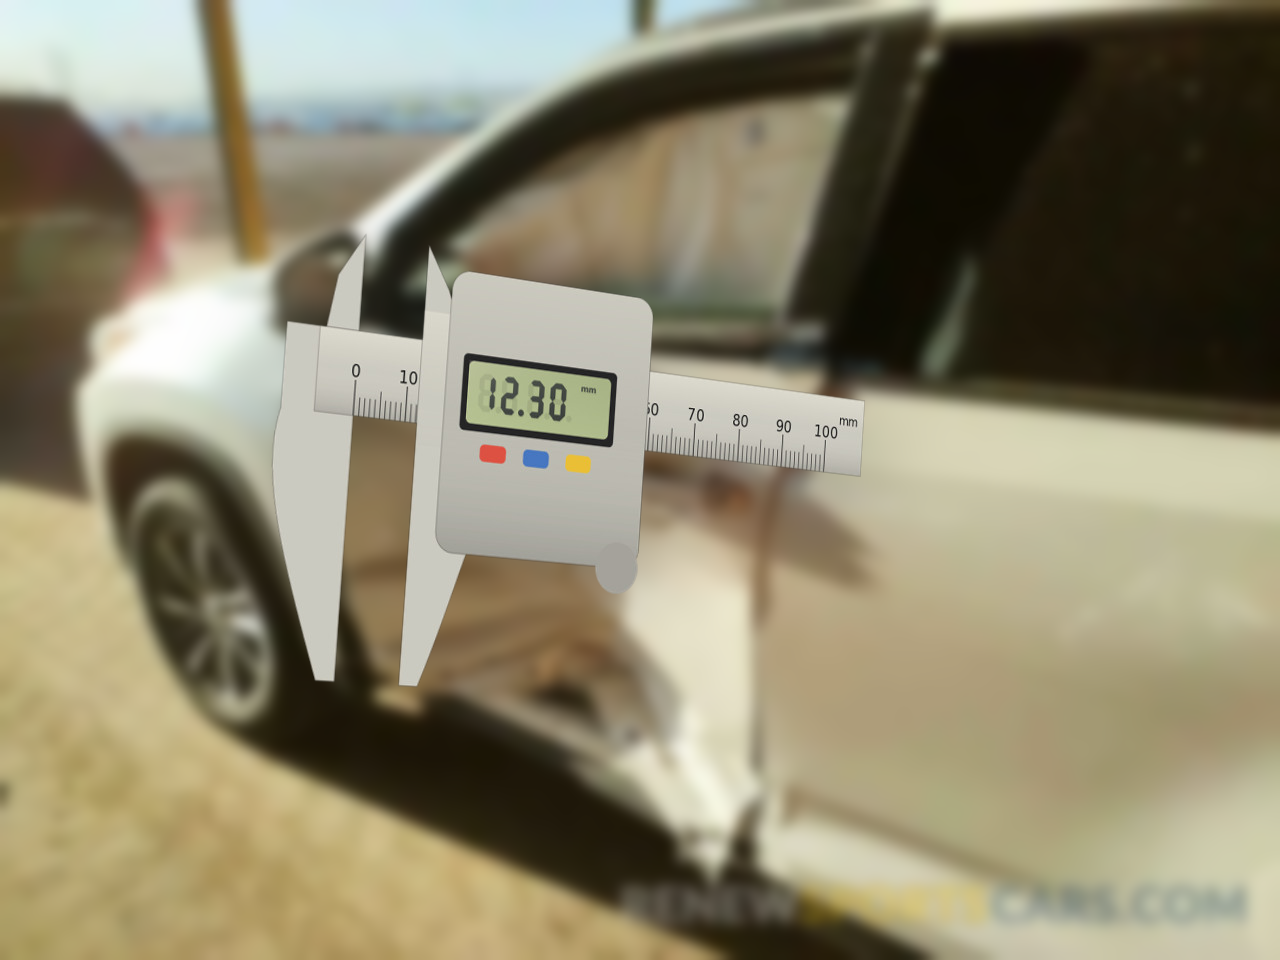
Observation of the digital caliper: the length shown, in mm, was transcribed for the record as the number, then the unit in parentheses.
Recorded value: 12.30 (mm)
